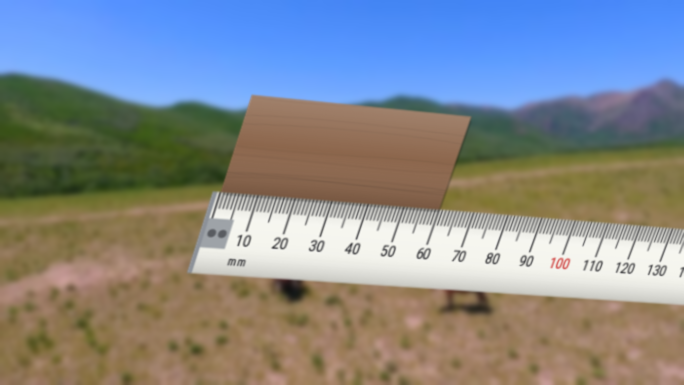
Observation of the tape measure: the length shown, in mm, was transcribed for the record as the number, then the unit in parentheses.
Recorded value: 60 (mm)
